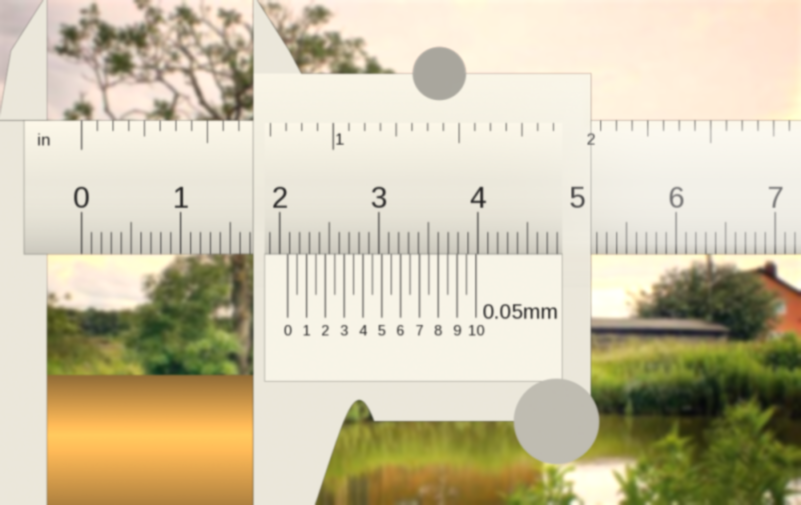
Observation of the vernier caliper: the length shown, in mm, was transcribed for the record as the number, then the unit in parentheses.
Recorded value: 20.8 (mm)
